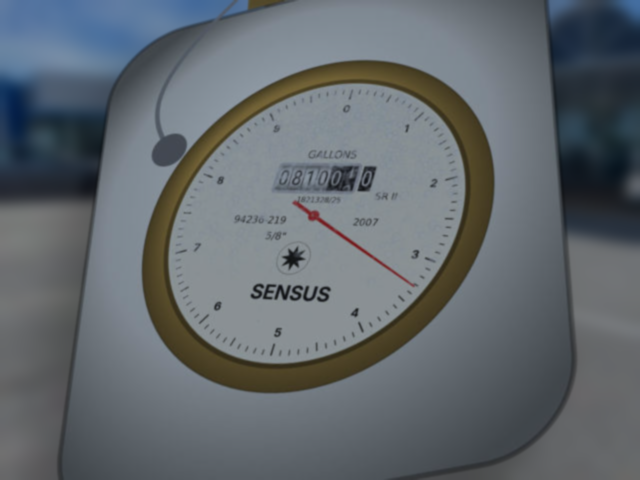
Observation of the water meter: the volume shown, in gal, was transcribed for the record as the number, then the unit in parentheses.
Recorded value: 810013.3 (gal)
